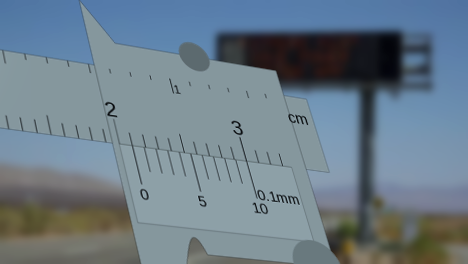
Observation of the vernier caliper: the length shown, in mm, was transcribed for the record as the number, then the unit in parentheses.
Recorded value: 21.0 (mm)
